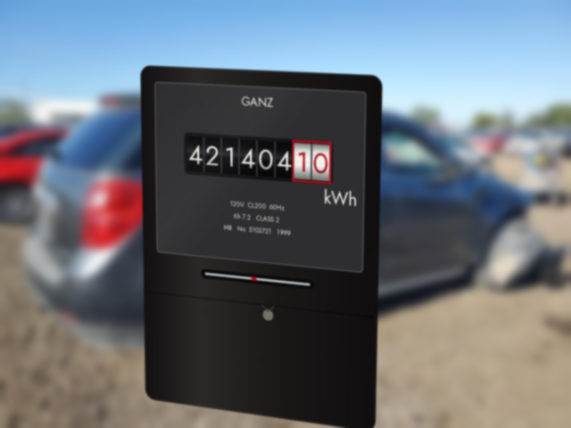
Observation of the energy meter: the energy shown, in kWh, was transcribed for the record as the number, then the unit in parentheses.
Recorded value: 421404.10 (kWh)
